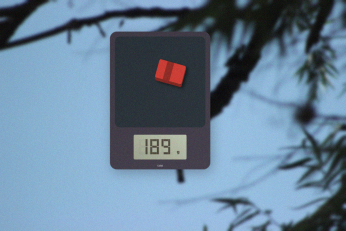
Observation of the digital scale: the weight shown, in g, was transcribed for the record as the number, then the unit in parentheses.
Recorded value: 189 (g)
